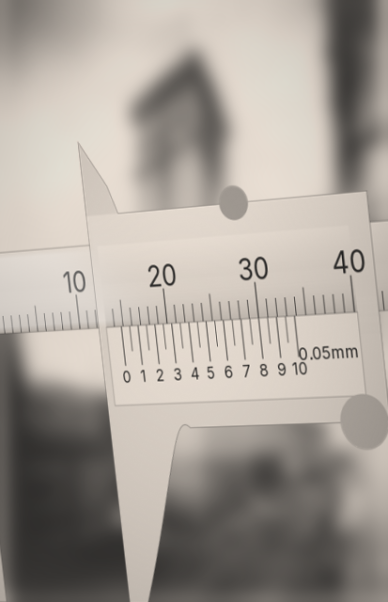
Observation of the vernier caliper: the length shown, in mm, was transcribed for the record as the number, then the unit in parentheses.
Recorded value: 14.8 (mm)
